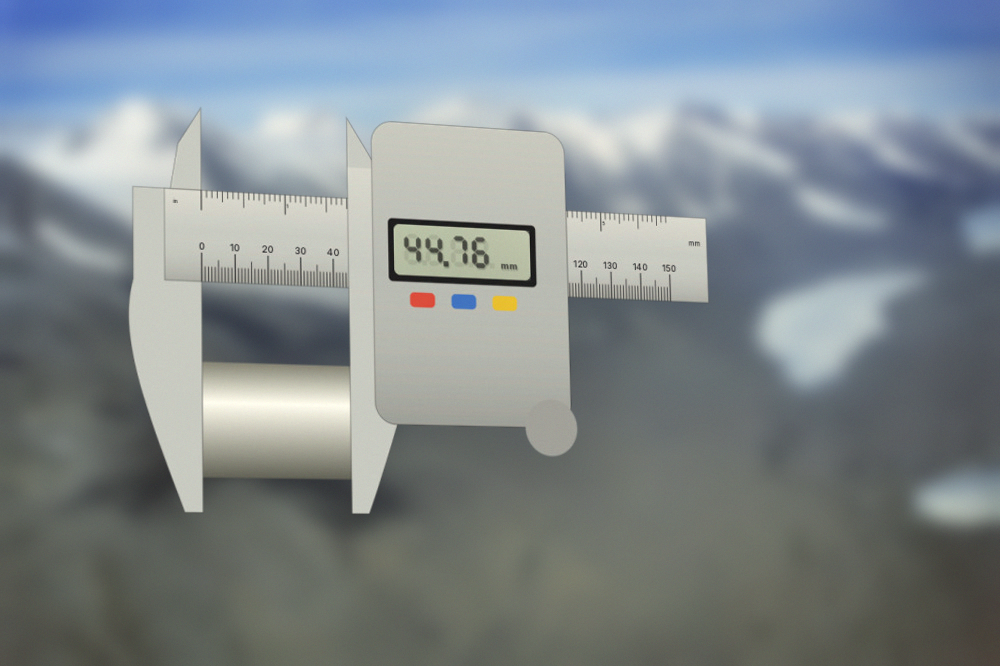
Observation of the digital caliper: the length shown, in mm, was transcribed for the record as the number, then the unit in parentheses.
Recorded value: 44.76 (mm)
